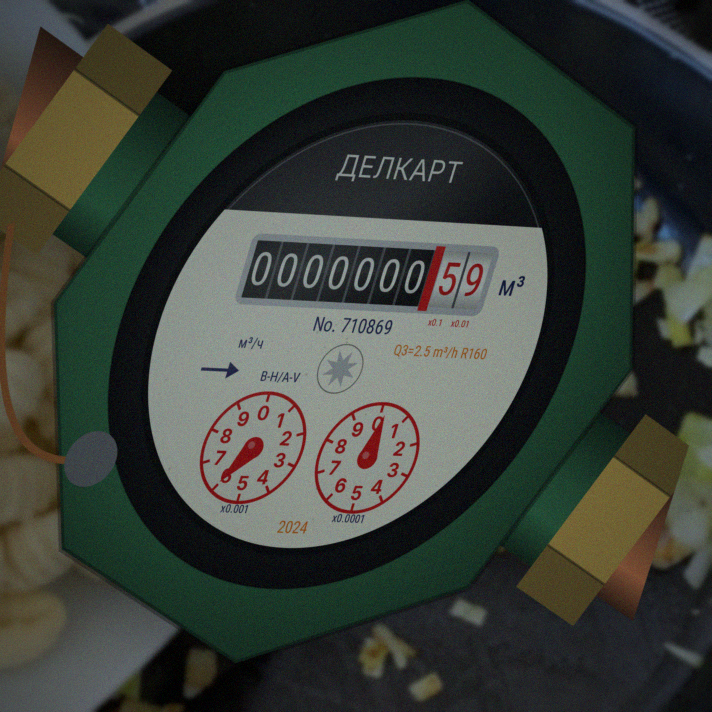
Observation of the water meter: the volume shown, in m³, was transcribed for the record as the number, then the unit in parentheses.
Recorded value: 0.5960 (m³)
